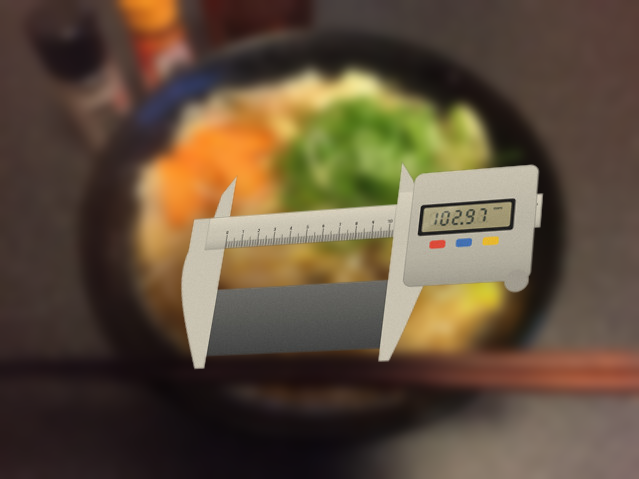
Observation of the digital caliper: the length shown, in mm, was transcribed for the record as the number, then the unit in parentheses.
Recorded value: 102.97 (mm)
